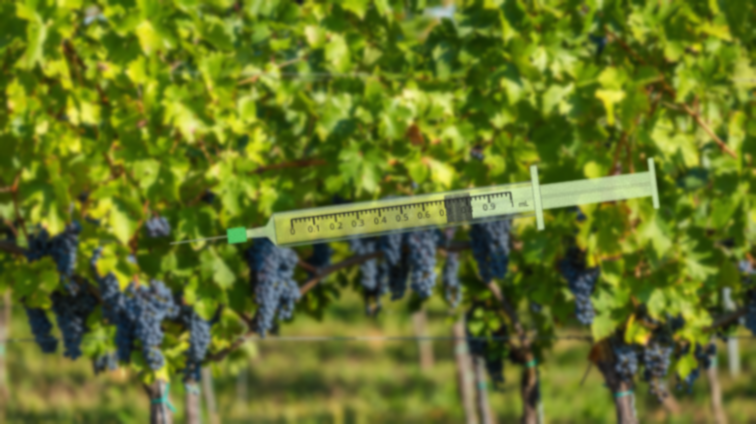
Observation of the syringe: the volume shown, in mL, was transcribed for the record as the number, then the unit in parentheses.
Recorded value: 0.7 (mL)
